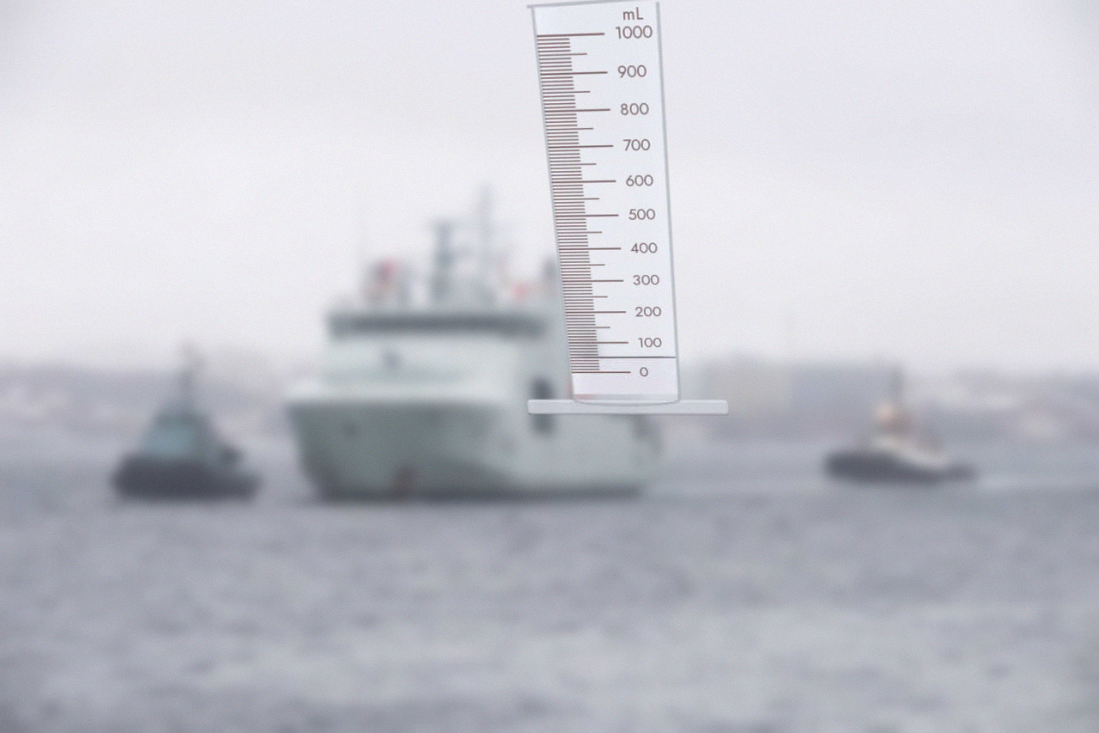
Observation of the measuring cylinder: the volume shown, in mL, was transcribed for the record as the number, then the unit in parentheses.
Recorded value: 50 (mL)
